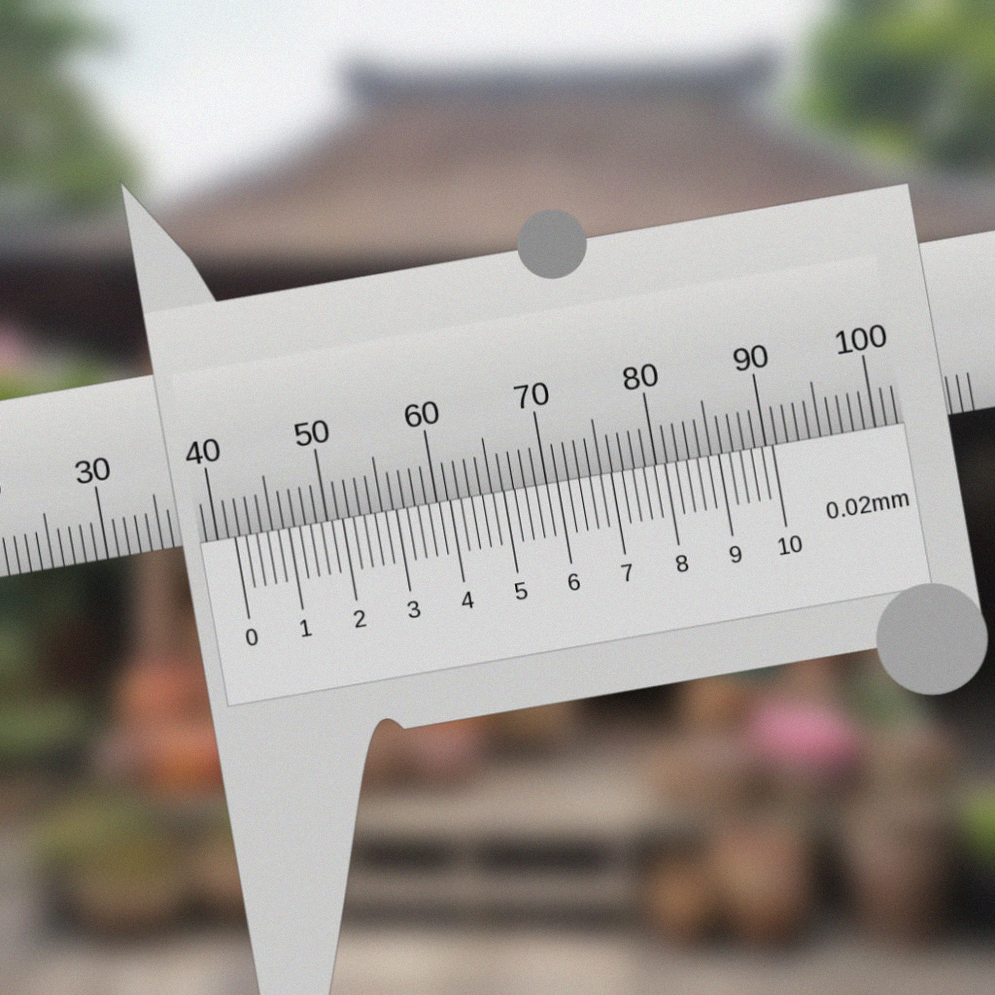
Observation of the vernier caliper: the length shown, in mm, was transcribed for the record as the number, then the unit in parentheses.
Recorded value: 41.6 (mm)
